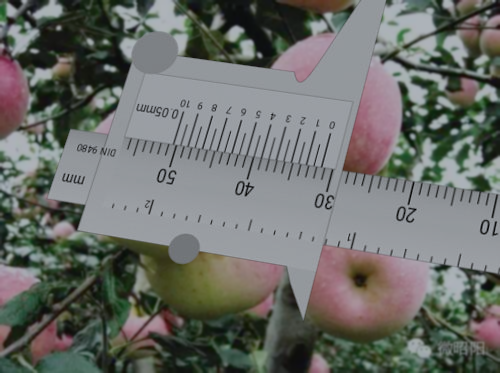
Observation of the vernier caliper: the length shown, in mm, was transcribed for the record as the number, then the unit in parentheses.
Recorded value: 31.4 (mm)
